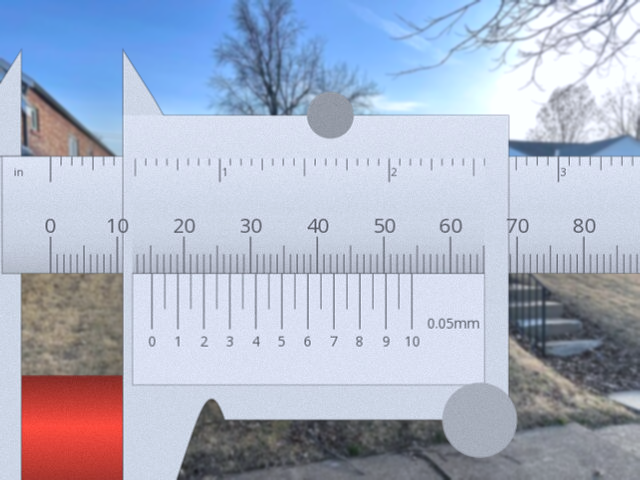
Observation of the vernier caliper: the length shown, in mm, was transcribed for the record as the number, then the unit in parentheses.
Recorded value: 15.2 (mm)
